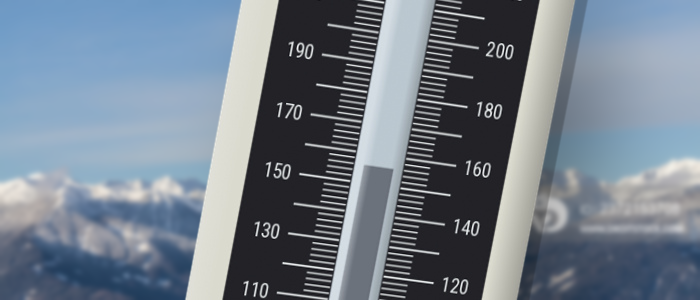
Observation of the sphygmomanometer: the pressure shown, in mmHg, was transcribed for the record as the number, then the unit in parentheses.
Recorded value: 156 (mmHg)
